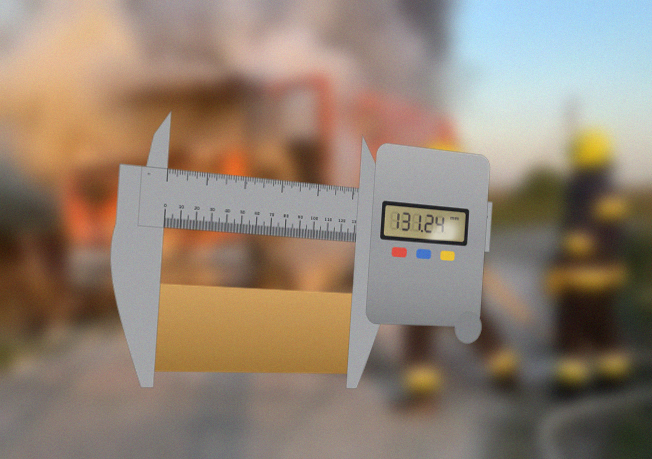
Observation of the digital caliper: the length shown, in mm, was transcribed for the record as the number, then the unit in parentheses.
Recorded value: 131.24 (mm)
